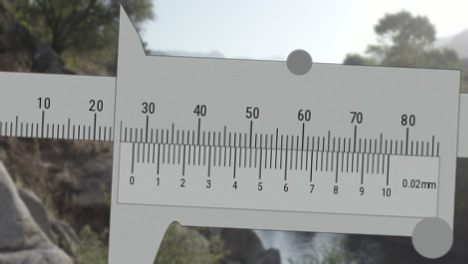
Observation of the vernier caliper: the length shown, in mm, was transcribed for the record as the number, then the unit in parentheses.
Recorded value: 27.6 (mm)
